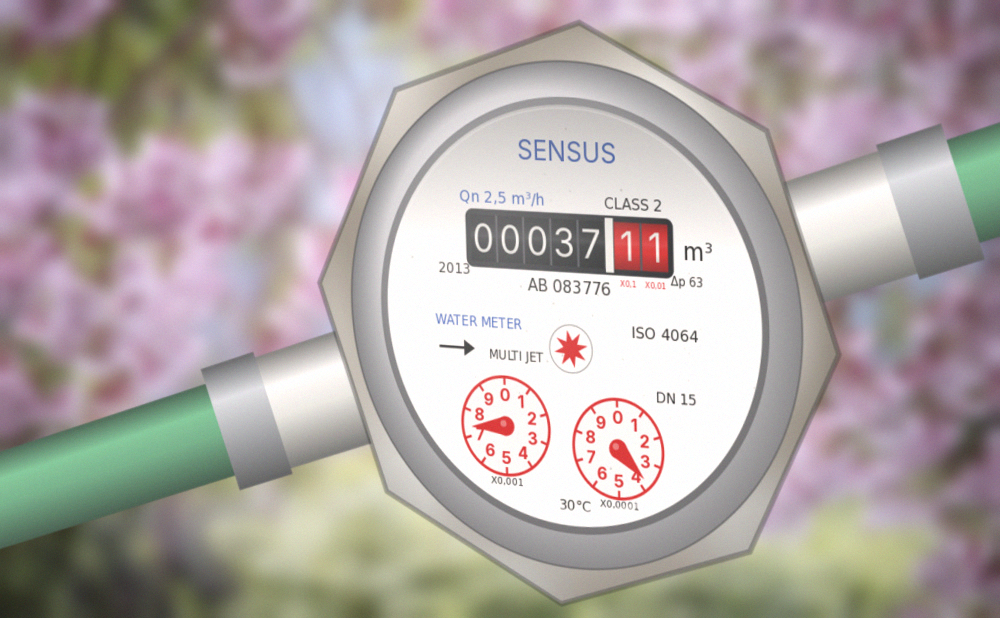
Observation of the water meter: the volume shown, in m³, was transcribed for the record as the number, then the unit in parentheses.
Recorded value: 37.1173 (m³)
